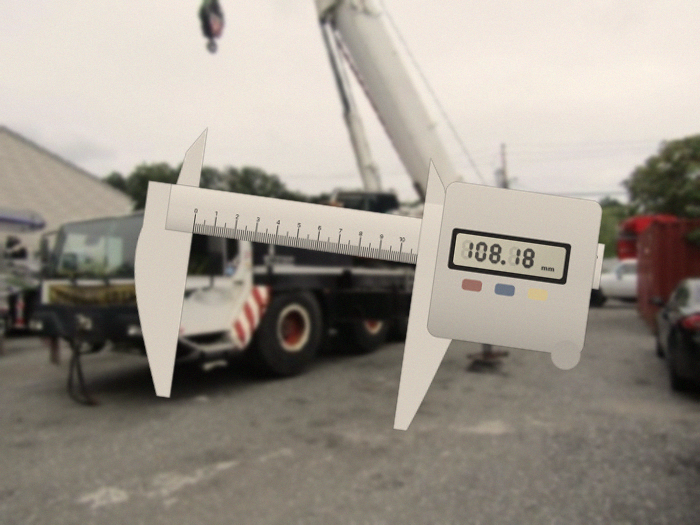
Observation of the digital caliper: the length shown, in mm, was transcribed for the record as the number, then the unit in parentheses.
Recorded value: 108.18 (mm)
